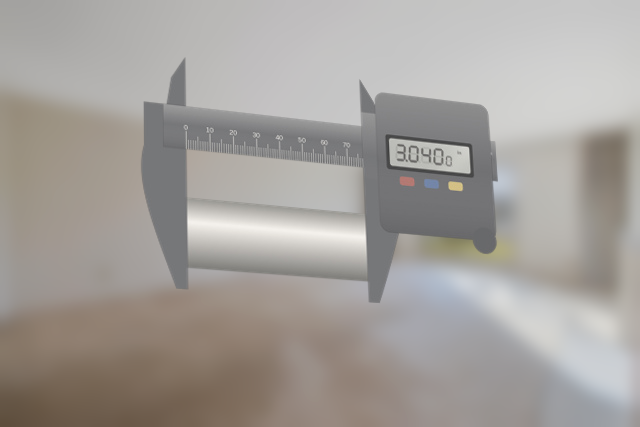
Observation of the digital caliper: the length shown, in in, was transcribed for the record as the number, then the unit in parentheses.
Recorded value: 3.0400 (in)
